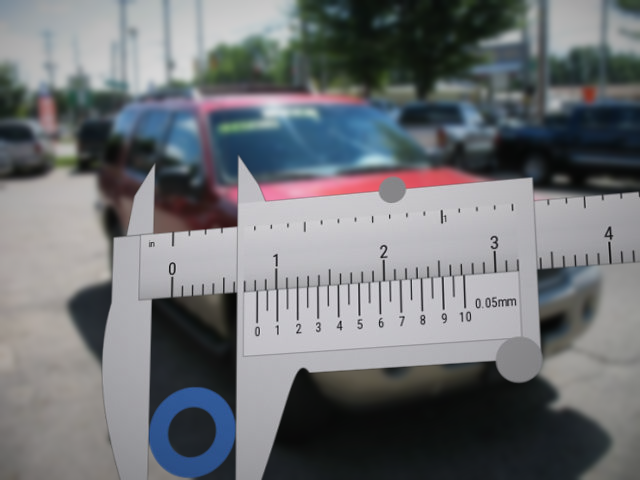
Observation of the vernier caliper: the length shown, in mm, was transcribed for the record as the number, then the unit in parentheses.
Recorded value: 8.2 (mm)
